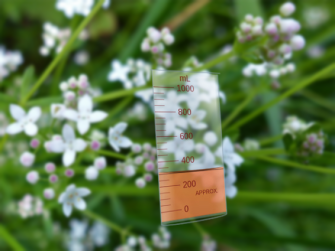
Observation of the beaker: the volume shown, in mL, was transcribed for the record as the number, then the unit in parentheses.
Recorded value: 300 (mL)
